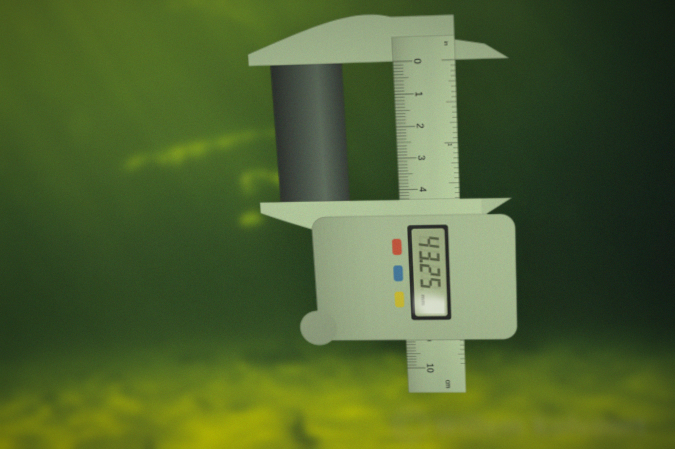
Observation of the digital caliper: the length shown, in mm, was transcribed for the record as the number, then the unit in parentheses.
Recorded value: 43.25 (mm)
